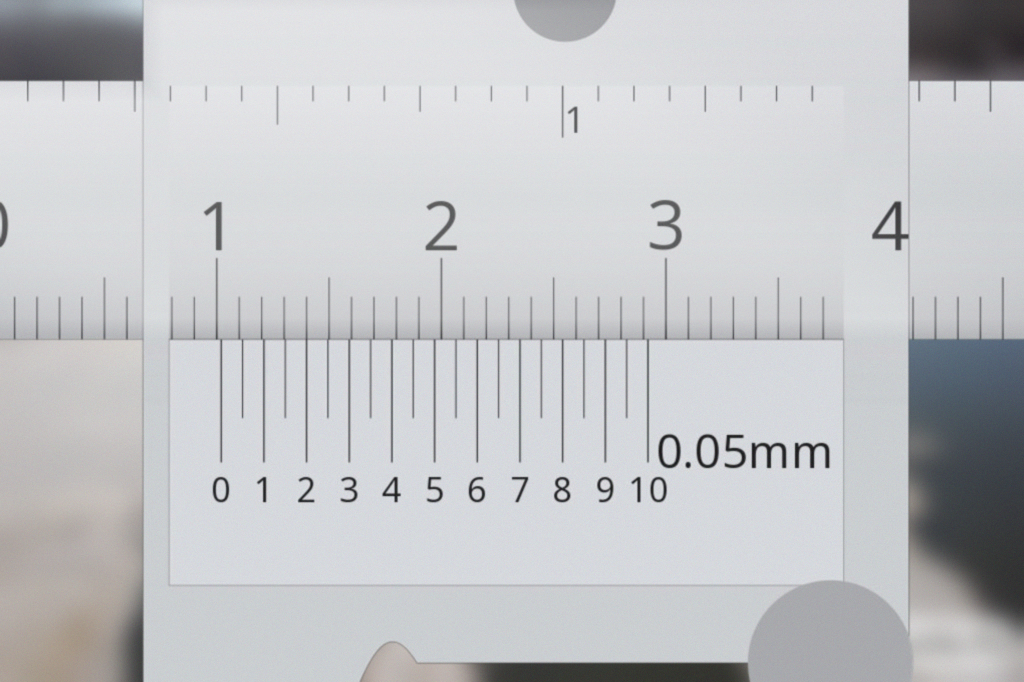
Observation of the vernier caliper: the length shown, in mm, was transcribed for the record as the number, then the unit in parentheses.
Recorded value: 10.2 (mm)
